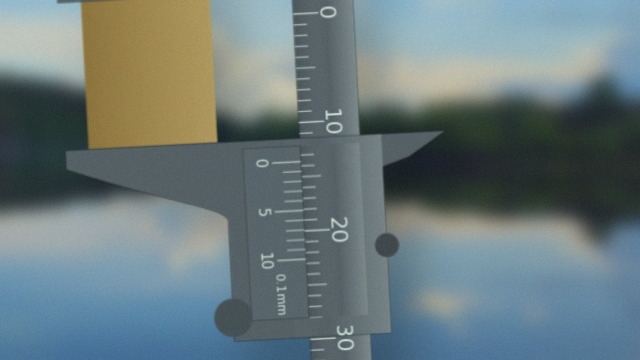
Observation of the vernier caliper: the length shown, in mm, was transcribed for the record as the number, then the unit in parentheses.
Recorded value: 13.6 (mm)
